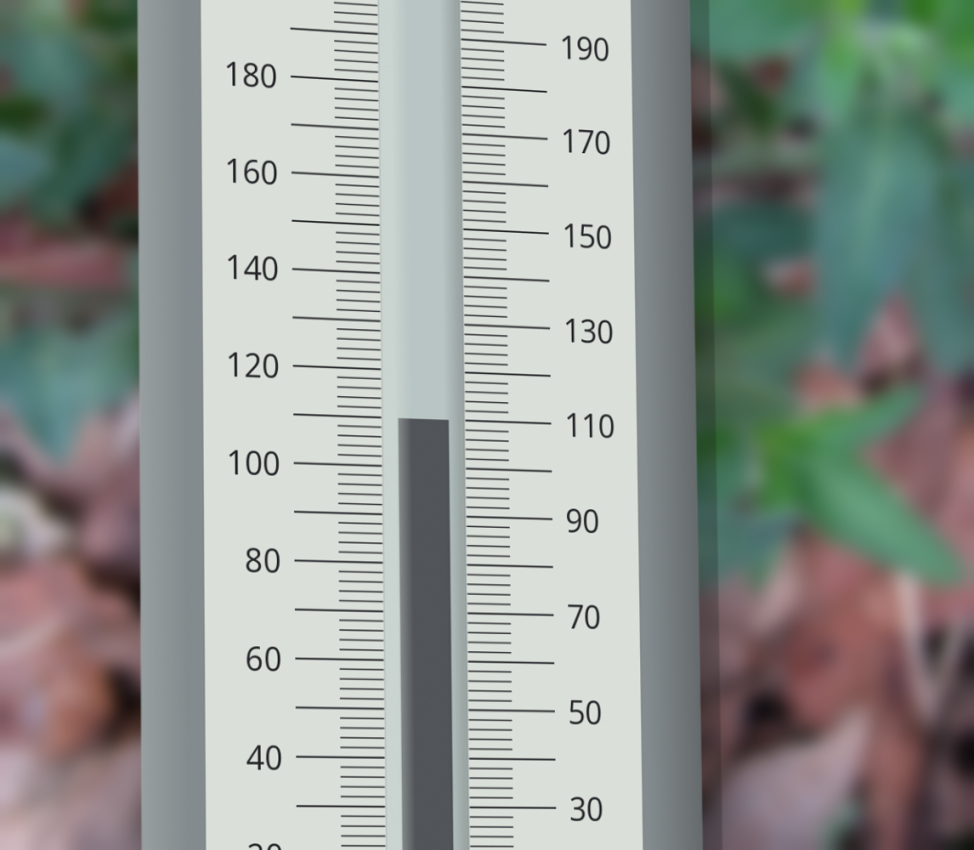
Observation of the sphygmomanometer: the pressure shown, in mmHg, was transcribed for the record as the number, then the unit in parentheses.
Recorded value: 110 (mmHg)
